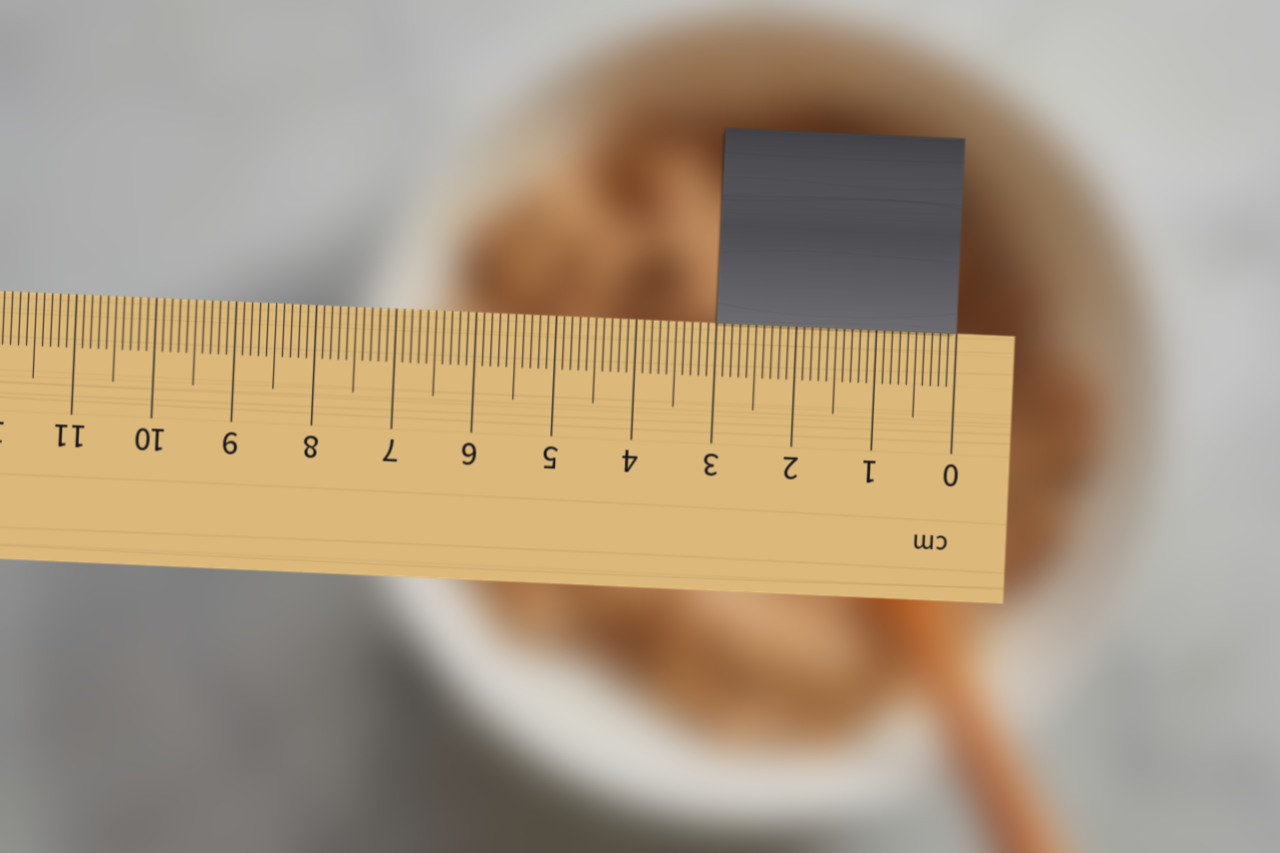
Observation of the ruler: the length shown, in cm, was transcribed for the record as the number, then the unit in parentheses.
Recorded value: 3 (cm)
